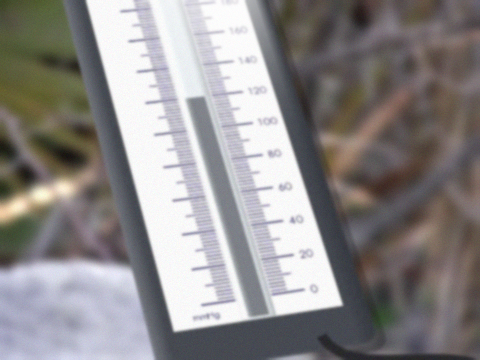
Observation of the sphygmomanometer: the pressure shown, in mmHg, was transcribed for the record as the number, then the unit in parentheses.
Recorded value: 120 (mmHg)
